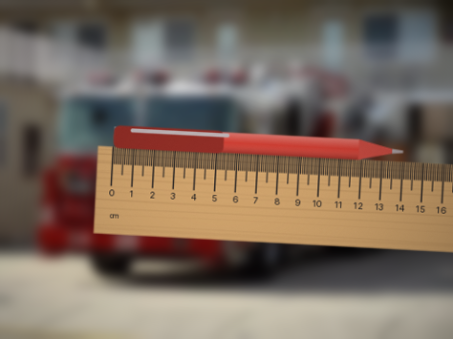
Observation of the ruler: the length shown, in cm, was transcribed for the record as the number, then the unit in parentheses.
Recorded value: 14 (cm)
